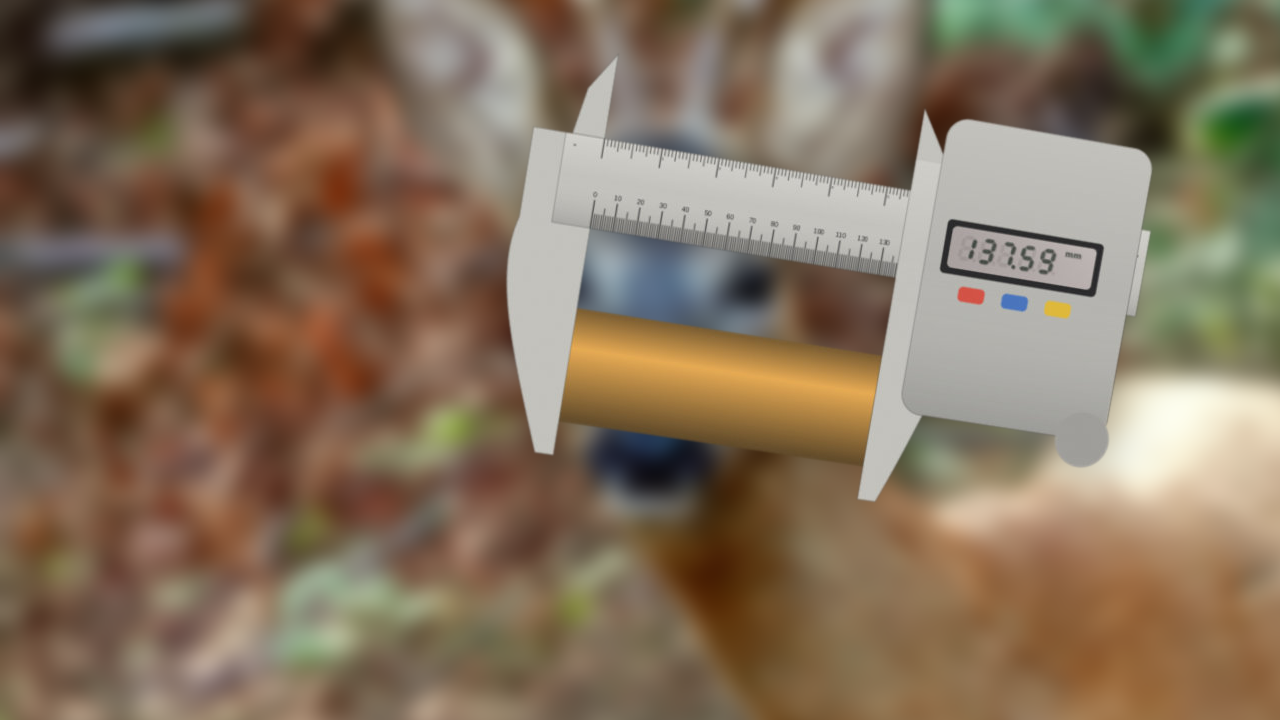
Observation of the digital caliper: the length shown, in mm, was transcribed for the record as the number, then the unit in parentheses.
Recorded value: 137.59 (mm)
